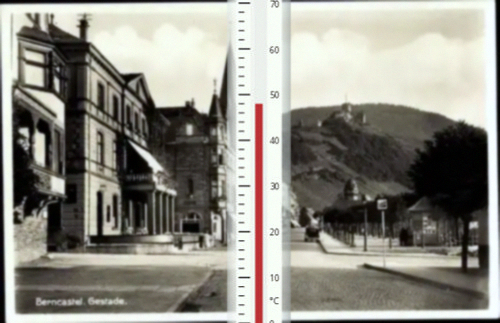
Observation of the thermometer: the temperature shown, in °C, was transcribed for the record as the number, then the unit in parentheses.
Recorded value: 48 (°C)
